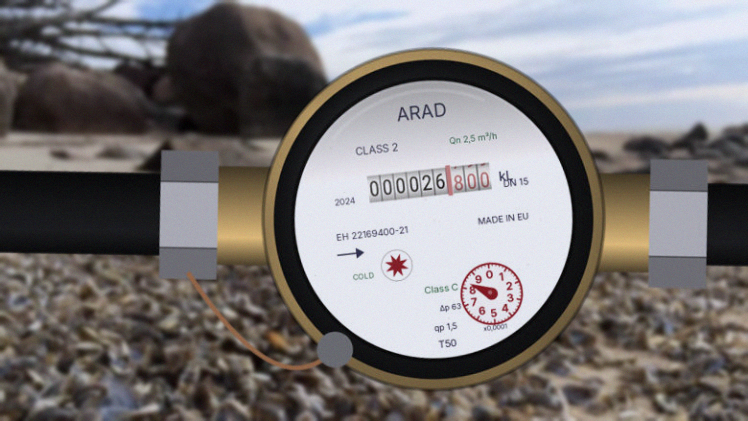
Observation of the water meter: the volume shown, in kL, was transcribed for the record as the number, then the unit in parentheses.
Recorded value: 26.7998 (kL)
